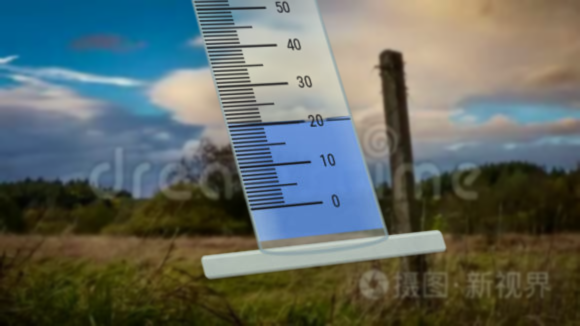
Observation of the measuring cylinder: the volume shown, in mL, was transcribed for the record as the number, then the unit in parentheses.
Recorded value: 20 (mL)
